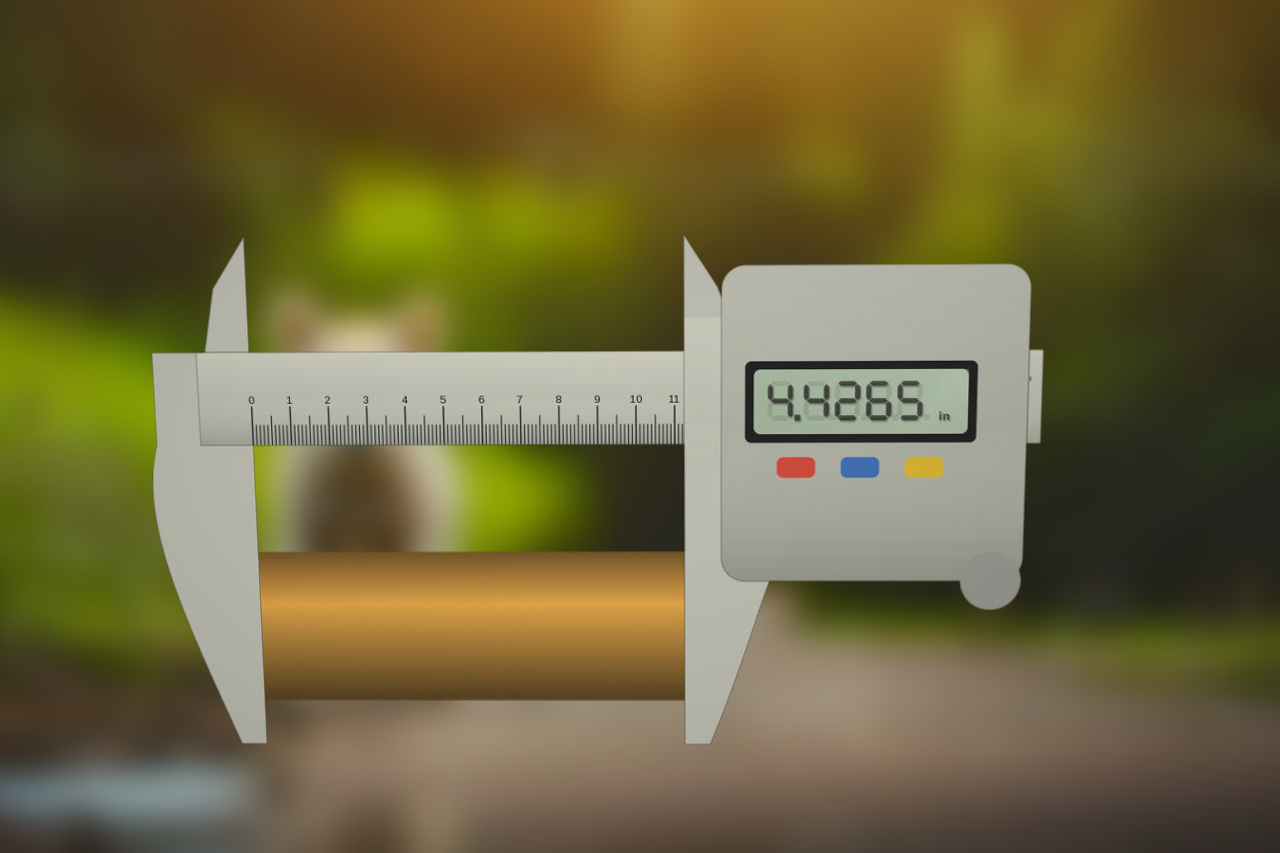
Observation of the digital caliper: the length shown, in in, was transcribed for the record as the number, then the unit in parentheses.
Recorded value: 4.4265 (in)
